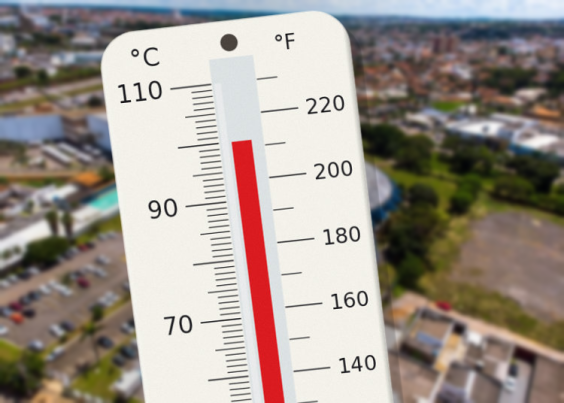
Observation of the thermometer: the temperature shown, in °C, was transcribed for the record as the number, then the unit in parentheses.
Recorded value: 100 (°C)
